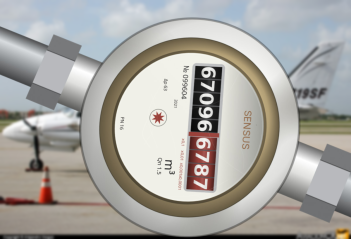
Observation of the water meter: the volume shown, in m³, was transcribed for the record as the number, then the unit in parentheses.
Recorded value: 67096.6787 (m³)
